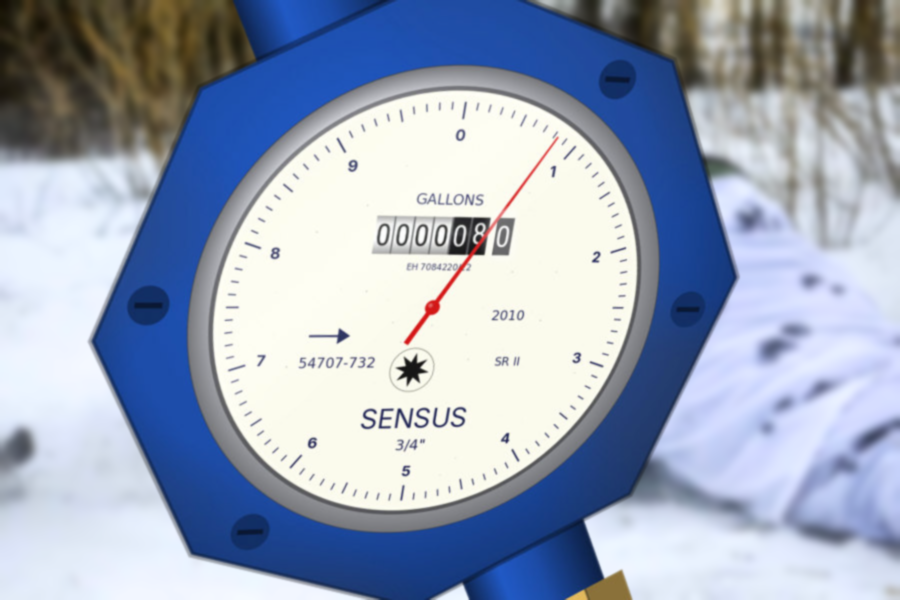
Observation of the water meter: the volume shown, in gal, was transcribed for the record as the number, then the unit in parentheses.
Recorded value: 80.8 (gal)
